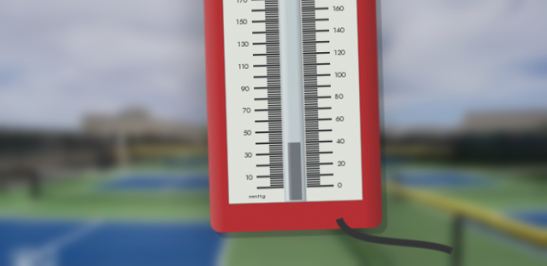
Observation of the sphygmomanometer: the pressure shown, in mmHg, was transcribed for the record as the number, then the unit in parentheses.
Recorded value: 40 (mmHg)
